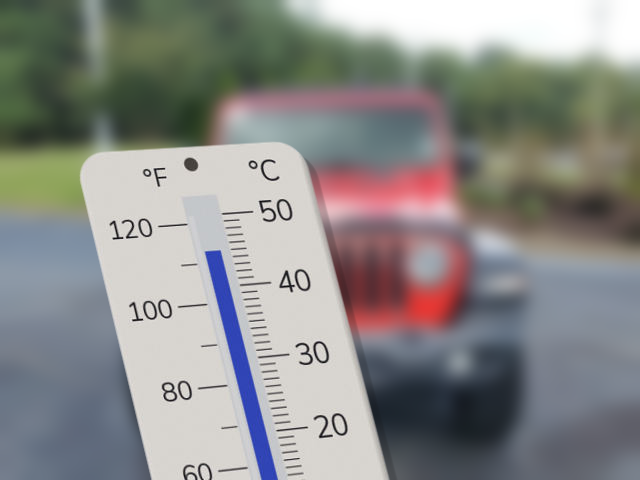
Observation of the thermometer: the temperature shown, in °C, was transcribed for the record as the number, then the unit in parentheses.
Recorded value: 45 (°C)
